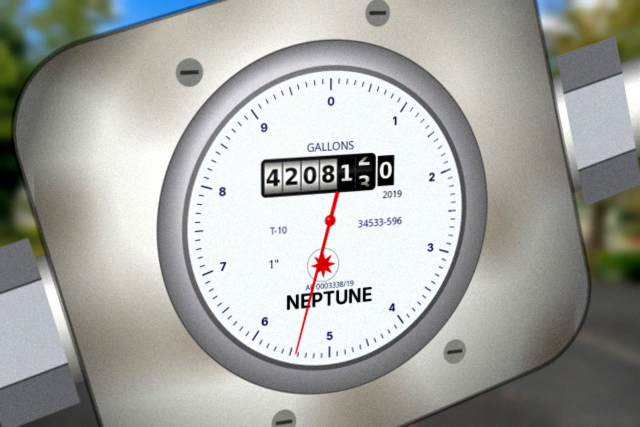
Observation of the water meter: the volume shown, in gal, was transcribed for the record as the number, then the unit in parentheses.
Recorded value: 4208125.4 (gal)
